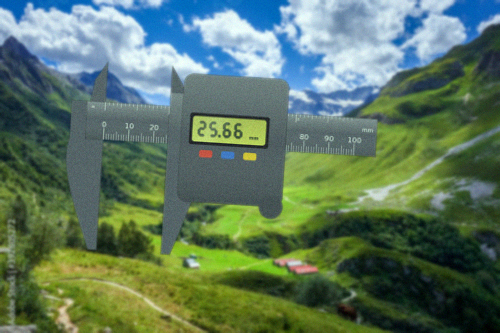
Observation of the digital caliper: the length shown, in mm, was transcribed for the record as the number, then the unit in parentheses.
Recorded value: 25.66 (mm)
